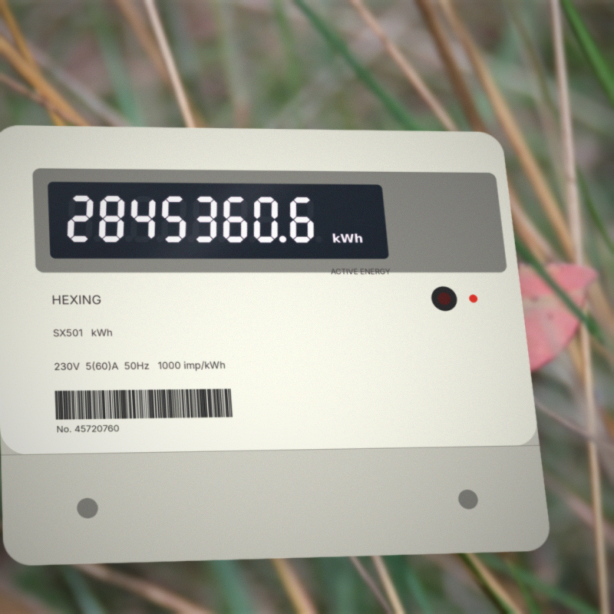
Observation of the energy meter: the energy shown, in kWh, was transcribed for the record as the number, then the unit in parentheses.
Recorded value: 2845360.6 (kWh)
